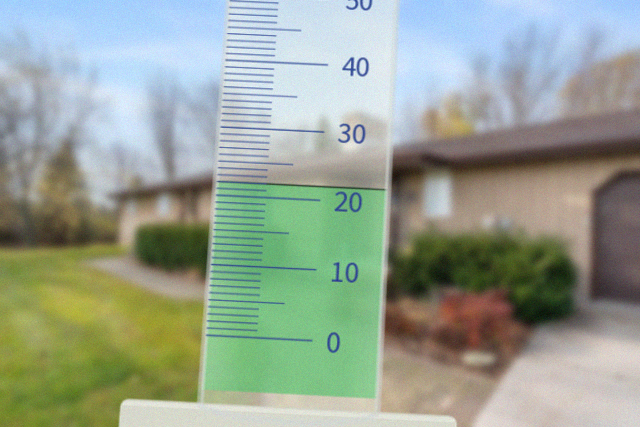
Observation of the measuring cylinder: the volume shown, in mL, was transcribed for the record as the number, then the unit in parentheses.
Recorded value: 22 (mL)
